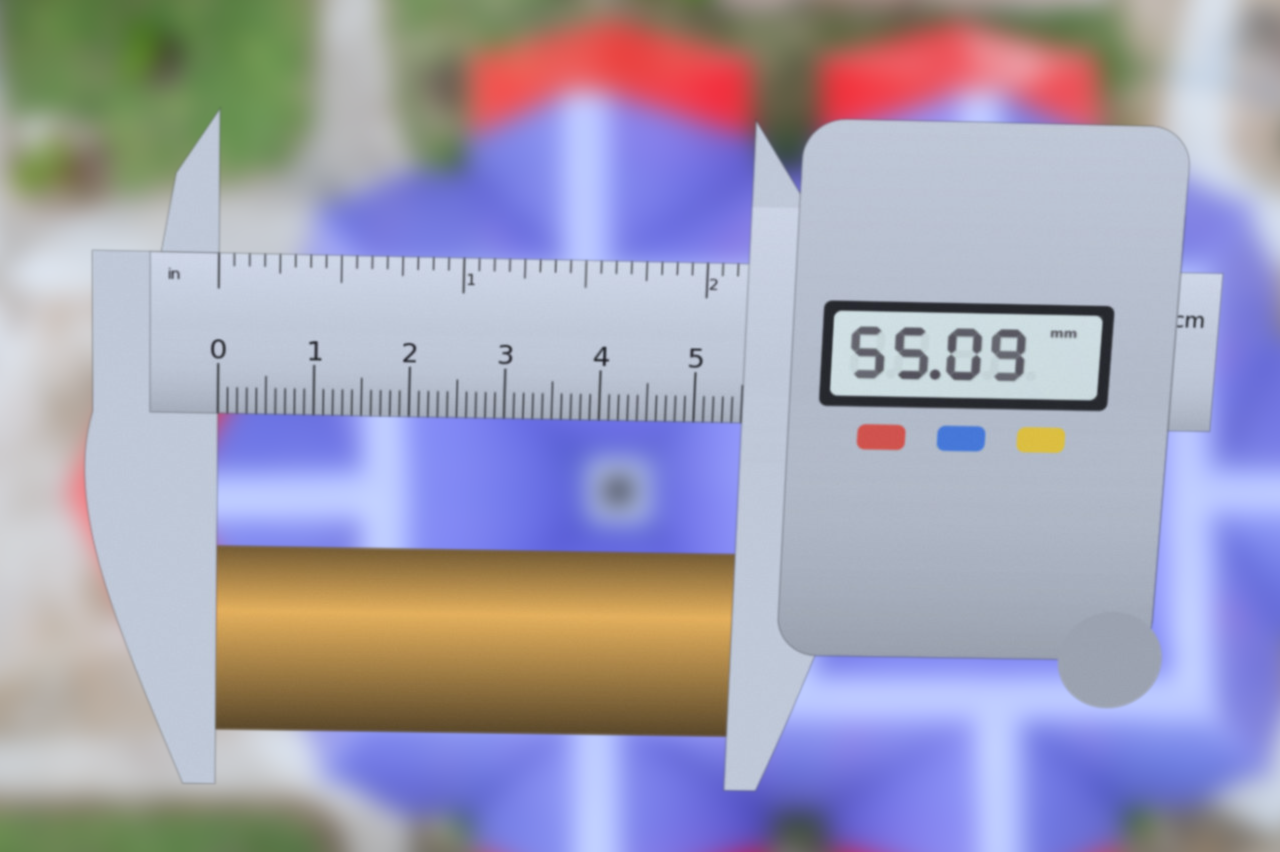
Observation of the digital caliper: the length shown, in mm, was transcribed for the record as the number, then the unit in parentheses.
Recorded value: 55.09 (mm)
